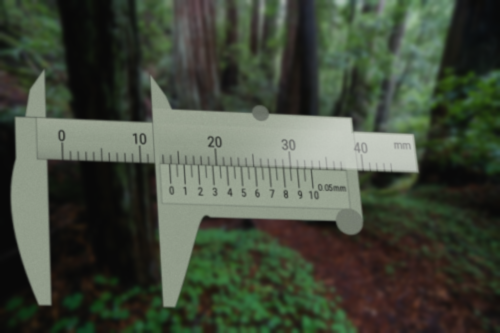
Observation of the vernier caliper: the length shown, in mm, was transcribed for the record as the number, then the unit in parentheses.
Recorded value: 13.8 (mm)
